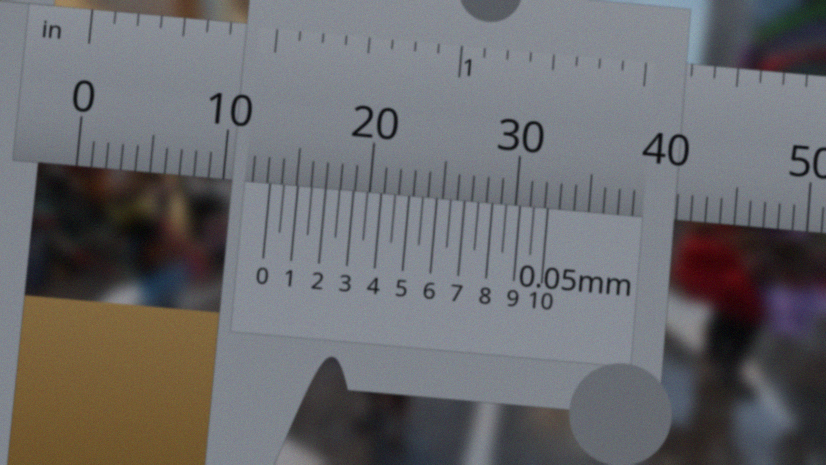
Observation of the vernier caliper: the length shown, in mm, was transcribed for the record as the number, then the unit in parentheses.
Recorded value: 13.2 (mm)
